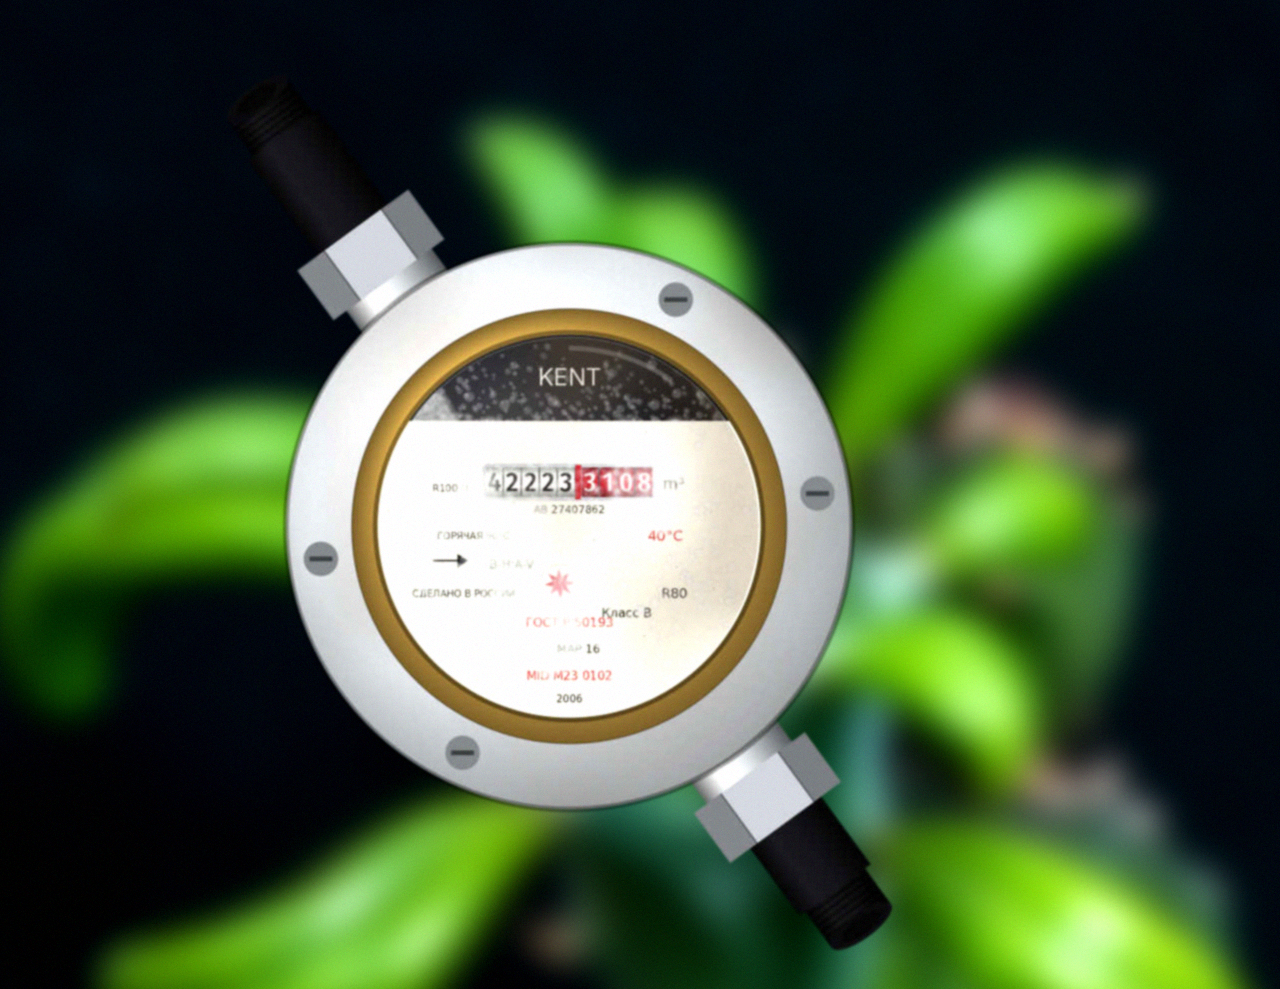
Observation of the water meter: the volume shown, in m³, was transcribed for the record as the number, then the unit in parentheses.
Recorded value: 42223.3108 (m³)
